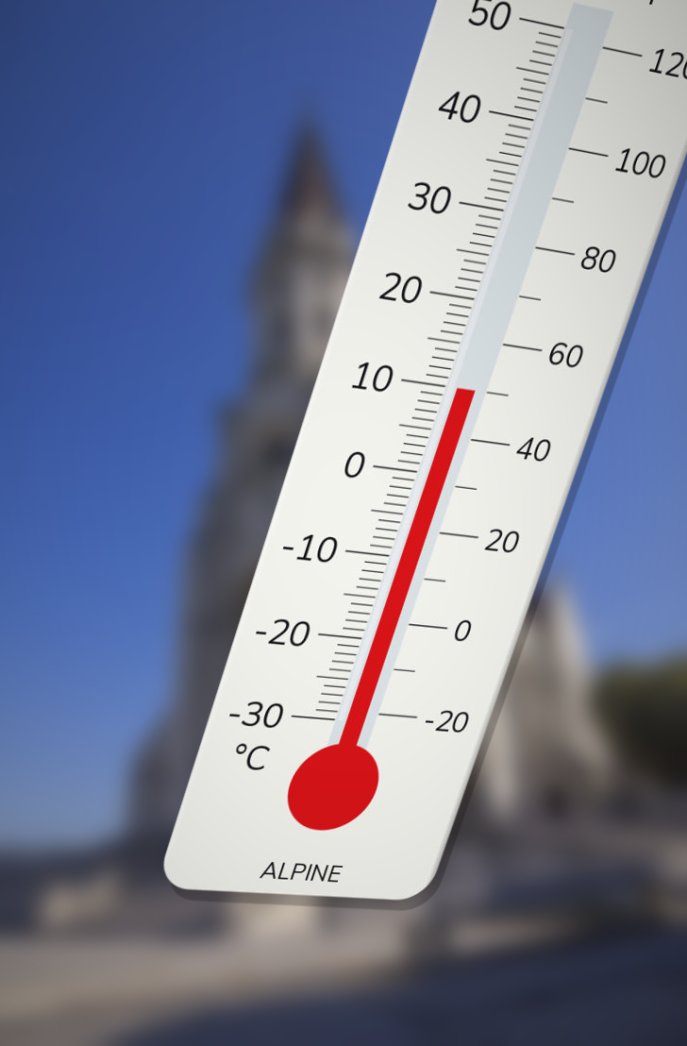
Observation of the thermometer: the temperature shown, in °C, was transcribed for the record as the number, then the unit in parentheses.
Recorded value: 10 (°C)
